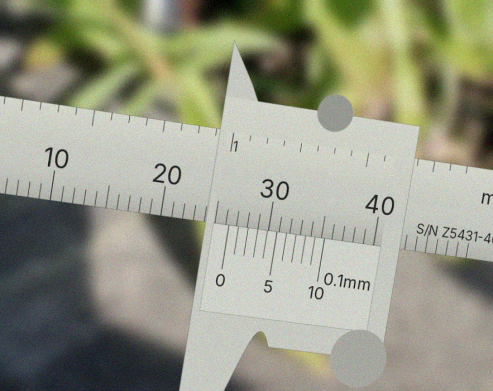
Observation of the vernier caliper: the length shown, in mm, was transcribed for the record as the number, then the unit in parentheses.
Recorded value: 26.3 (mm)
